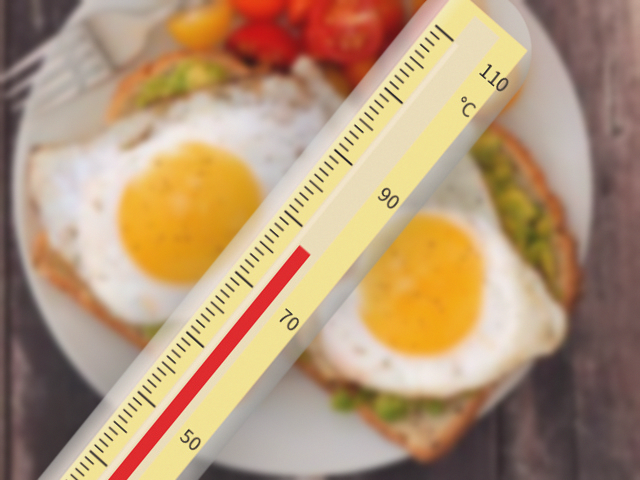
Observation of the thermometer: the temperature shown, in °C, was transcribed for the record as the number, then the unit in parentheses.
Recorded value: 78 (°C)
